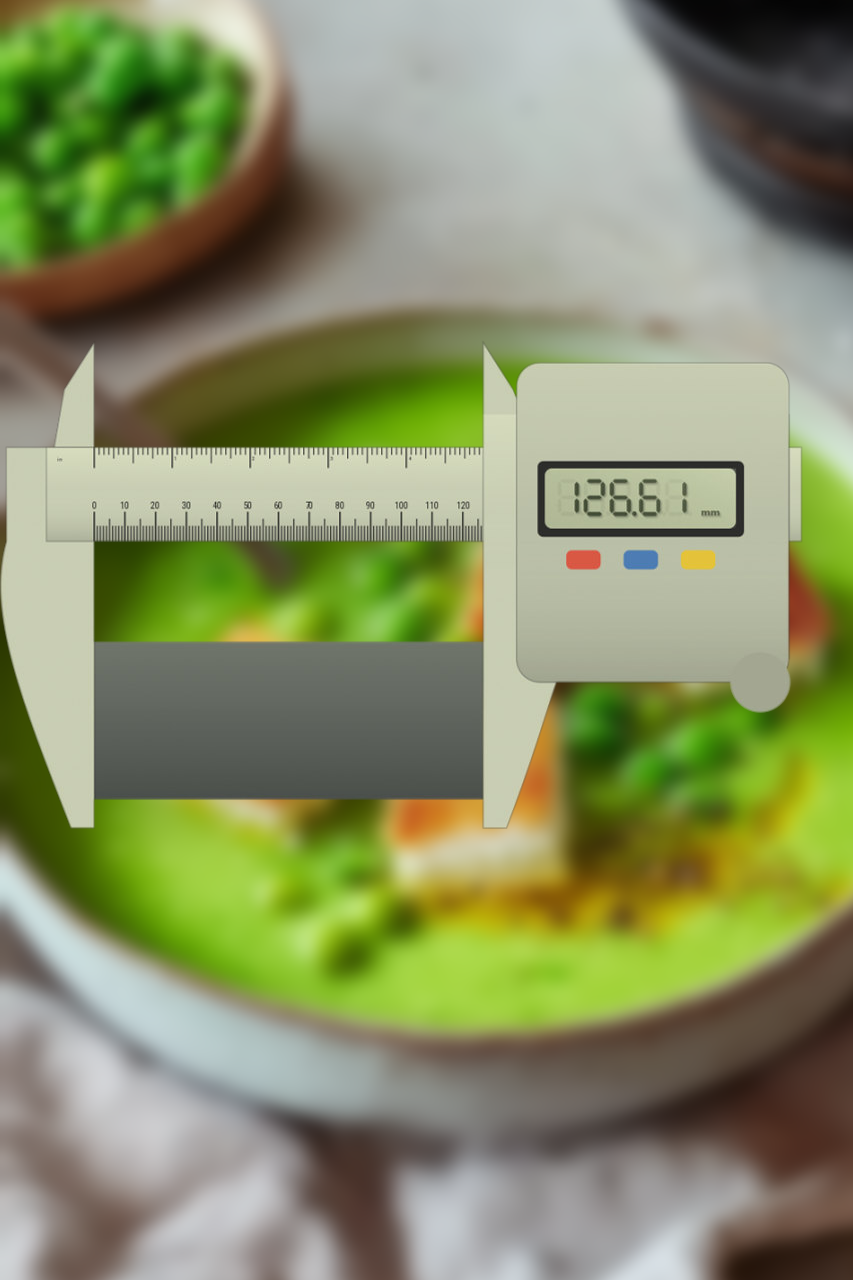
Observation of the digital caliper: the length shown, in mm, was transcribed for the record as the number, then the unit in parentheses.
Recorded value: 126.61 (mm)
